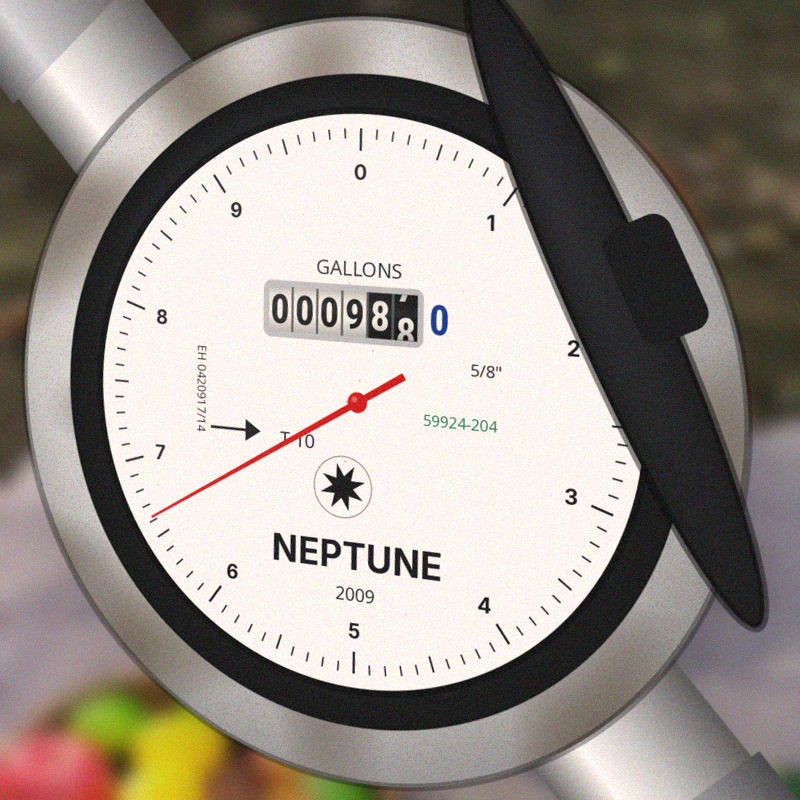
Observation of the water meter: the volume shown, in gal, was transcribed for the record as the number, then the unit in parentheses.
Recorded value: 9876.6 (gal)
